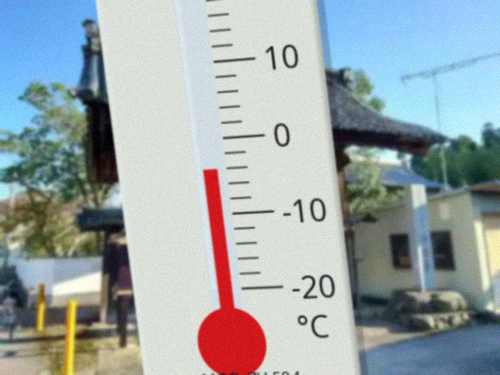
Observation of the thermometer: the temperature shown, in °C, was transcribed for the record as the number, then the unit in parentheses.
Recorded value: -4 (°C)
